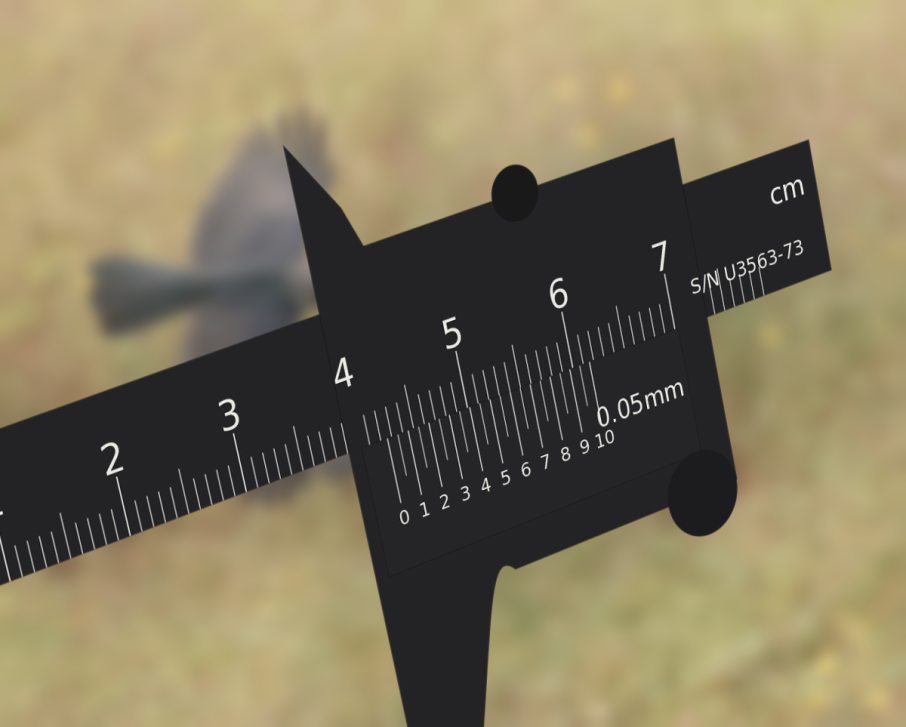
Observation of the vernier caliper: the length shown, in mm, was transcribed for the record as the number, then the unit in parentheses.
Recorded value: 42.6 (mm)
